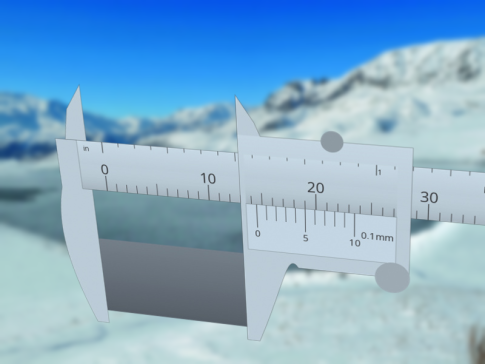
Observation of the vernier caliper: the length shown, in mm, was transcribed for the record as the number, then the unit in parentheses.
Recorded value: 14.5 (mm)
